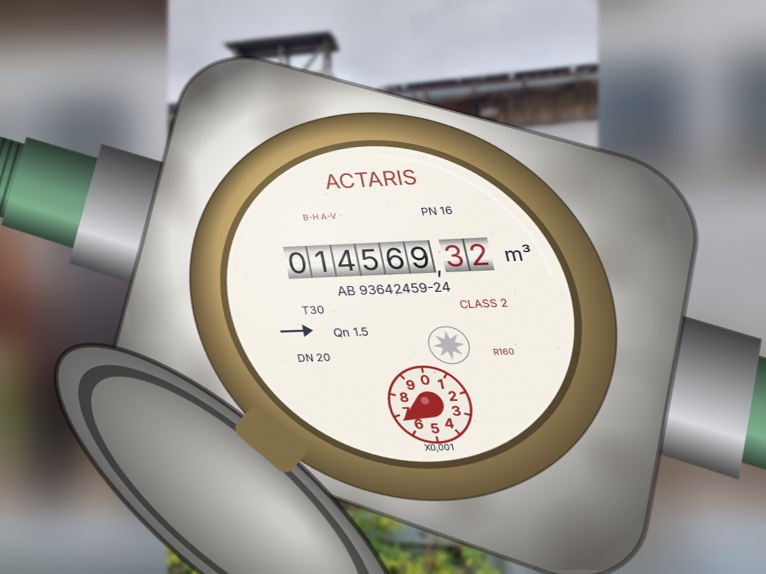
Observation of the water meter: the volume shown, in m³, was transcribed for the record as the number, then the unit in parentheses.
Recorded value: 14569.326 (m³)
